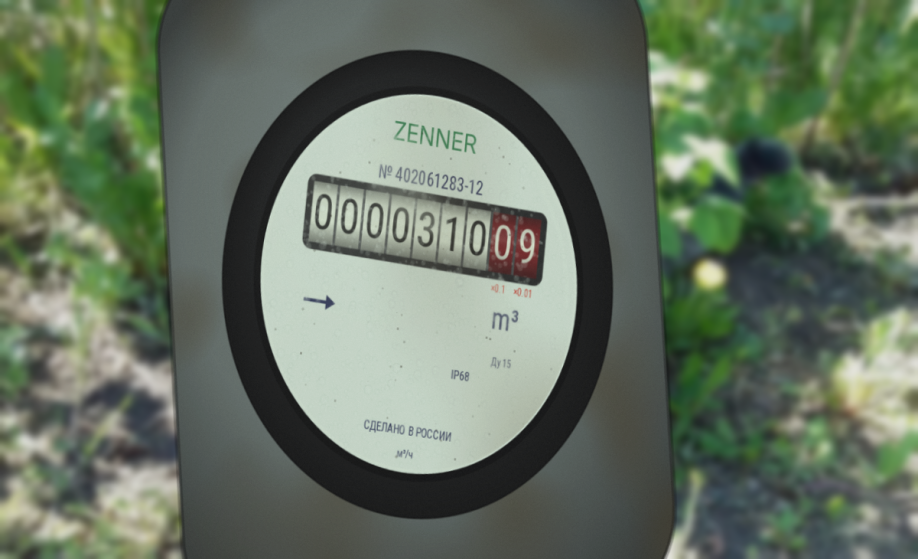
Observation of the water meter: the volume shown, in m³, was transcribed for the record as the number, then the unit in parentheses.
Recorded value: 310.09 (m³)
